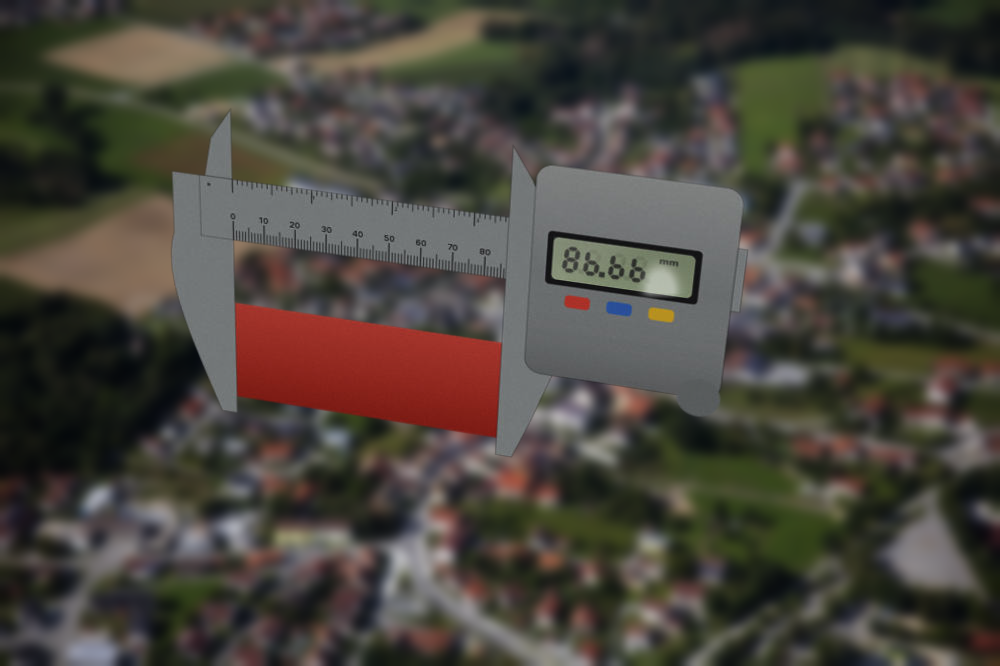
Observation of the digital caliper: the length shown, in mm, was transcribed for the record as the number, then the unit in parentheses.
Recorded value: 86.66 (mm)
